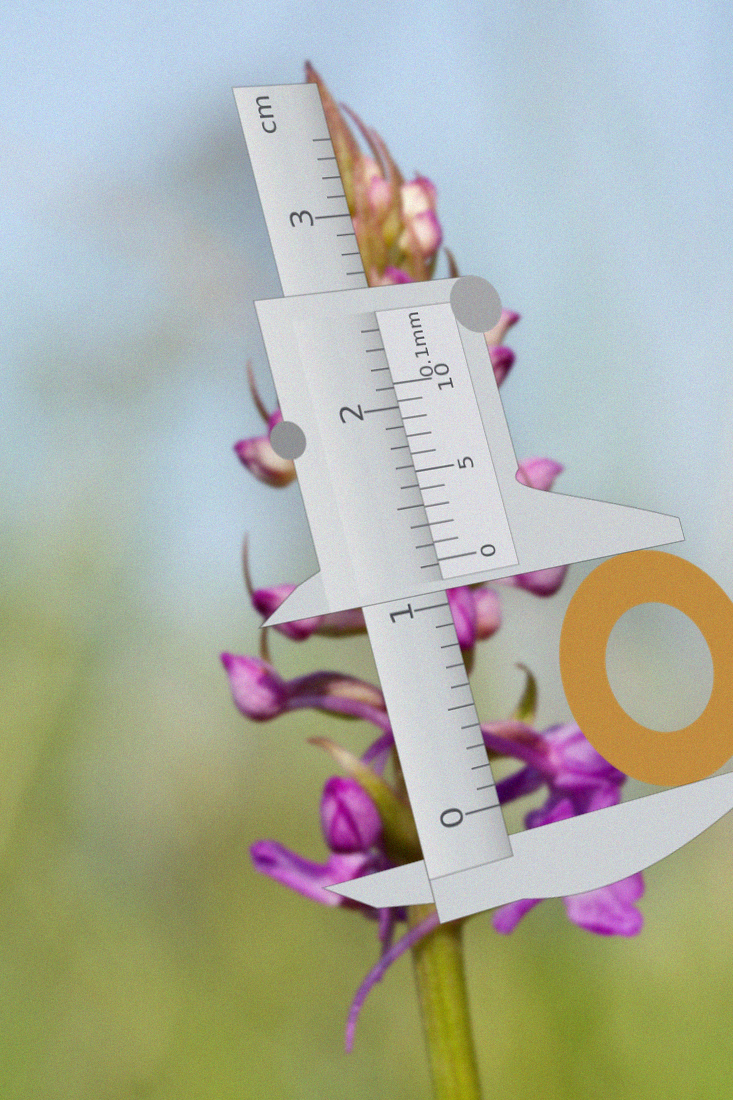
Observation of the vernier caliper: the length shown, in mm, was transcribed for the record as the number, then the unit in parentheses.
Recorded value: 12.2 (mm)
